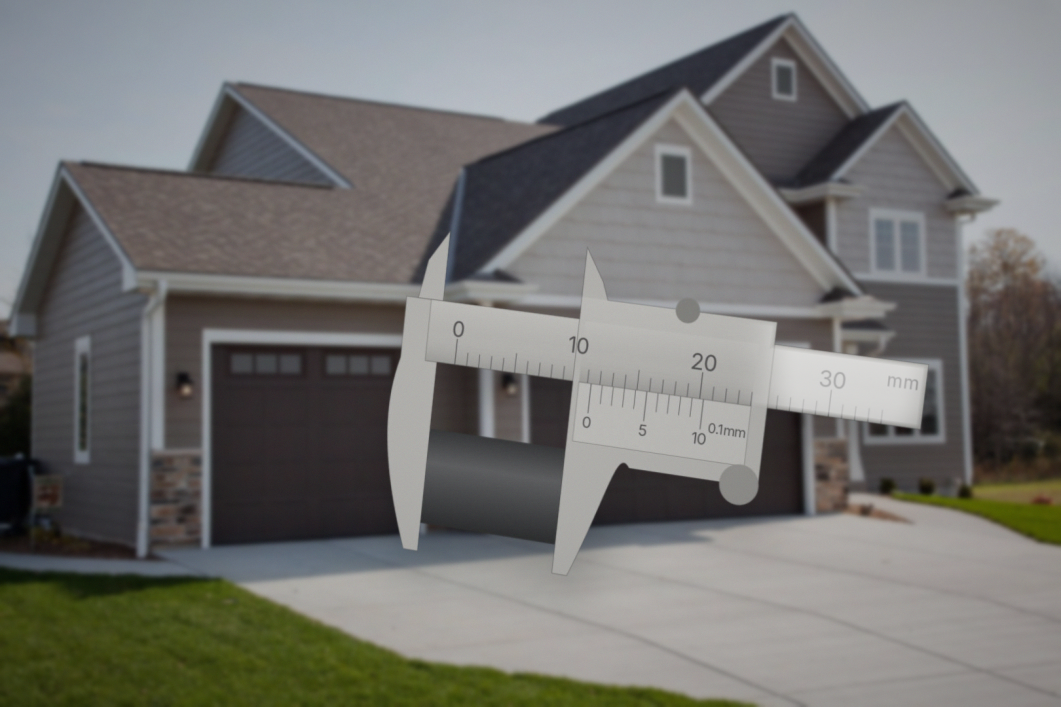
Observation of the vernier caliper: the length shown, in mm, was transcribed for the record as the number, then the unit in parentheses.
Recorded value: 11.3 (mm)
